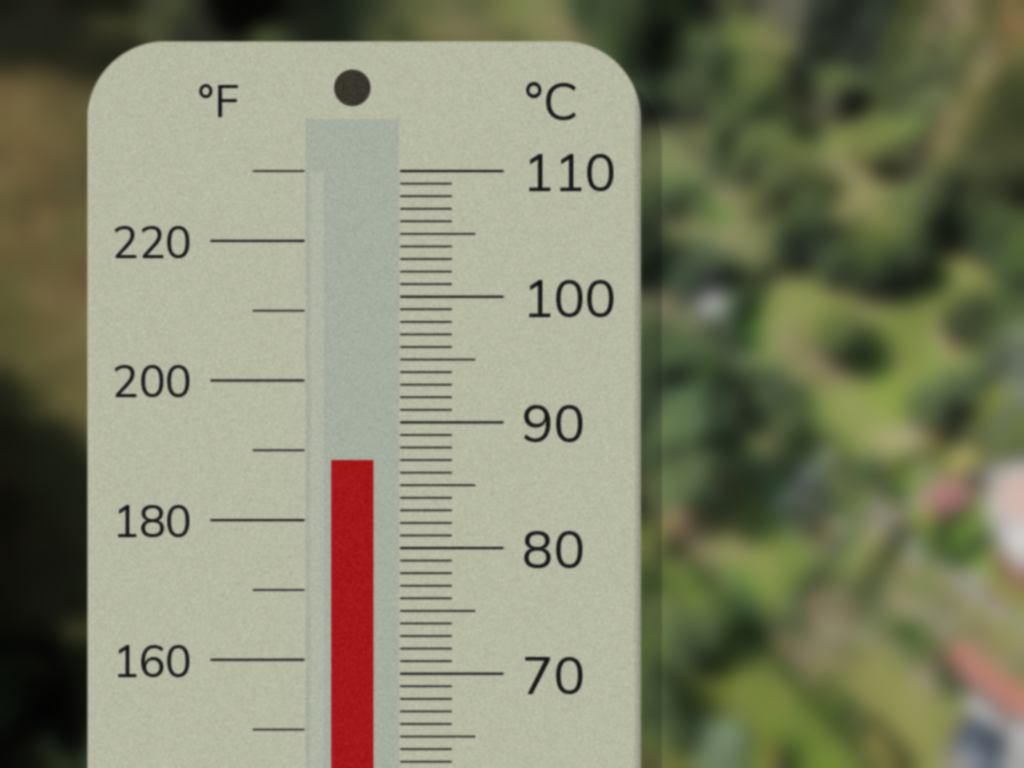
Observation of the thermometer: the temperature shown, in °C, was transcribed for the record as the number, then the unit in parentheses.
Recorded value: 87 (°C)
